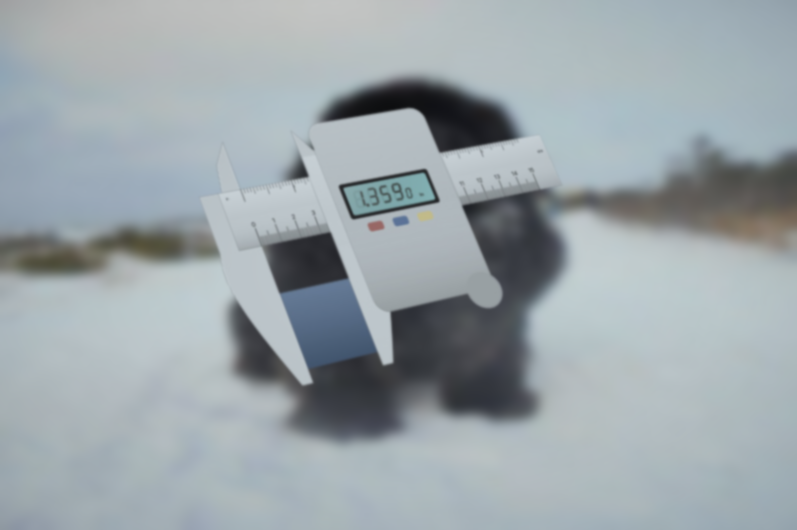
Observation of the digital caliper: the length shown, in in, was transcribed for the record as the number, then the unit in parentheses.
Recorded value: 1.3590 (in)
